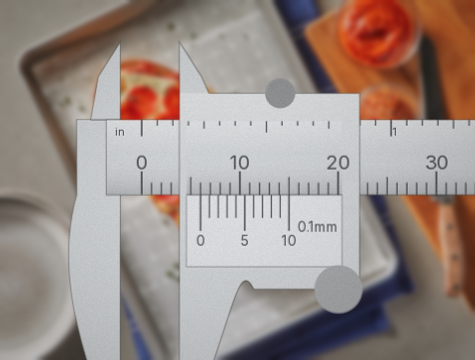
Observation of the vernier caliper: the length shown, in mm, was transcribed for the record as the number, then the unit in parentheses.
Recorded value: 6.0 (mm)
